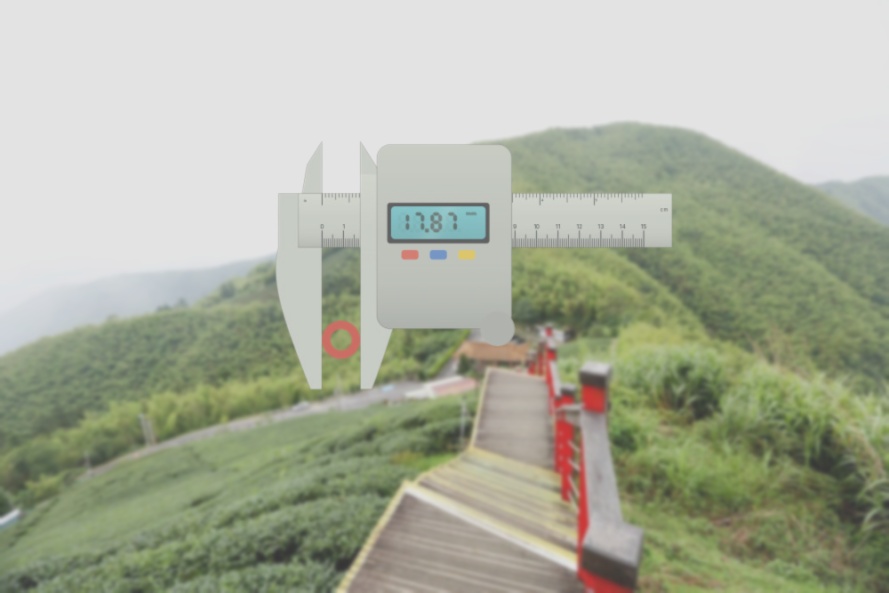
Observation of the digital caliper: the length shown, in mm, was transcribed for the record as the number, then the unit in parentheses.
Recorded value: 17.87 (mm)
